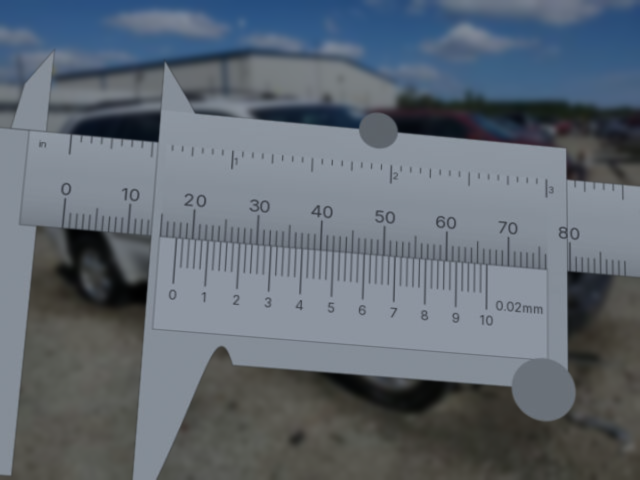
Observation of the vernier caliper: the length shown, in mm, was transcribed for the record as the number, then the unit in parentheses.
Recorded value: 17.5 (mm)
